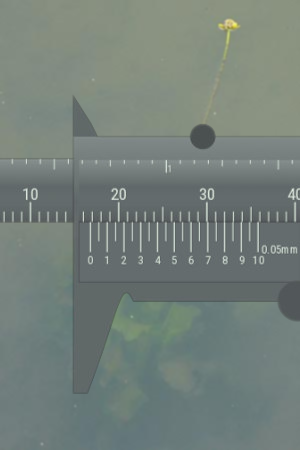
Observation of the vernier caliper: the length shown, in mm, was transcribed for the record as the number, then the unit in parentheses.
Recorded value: 16.8 (mm)
